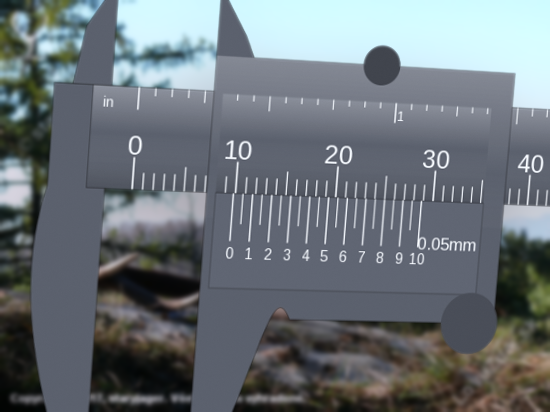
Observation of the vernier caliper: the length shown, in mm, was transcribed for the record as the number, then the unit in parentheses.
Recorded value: 9.8 (mm)
